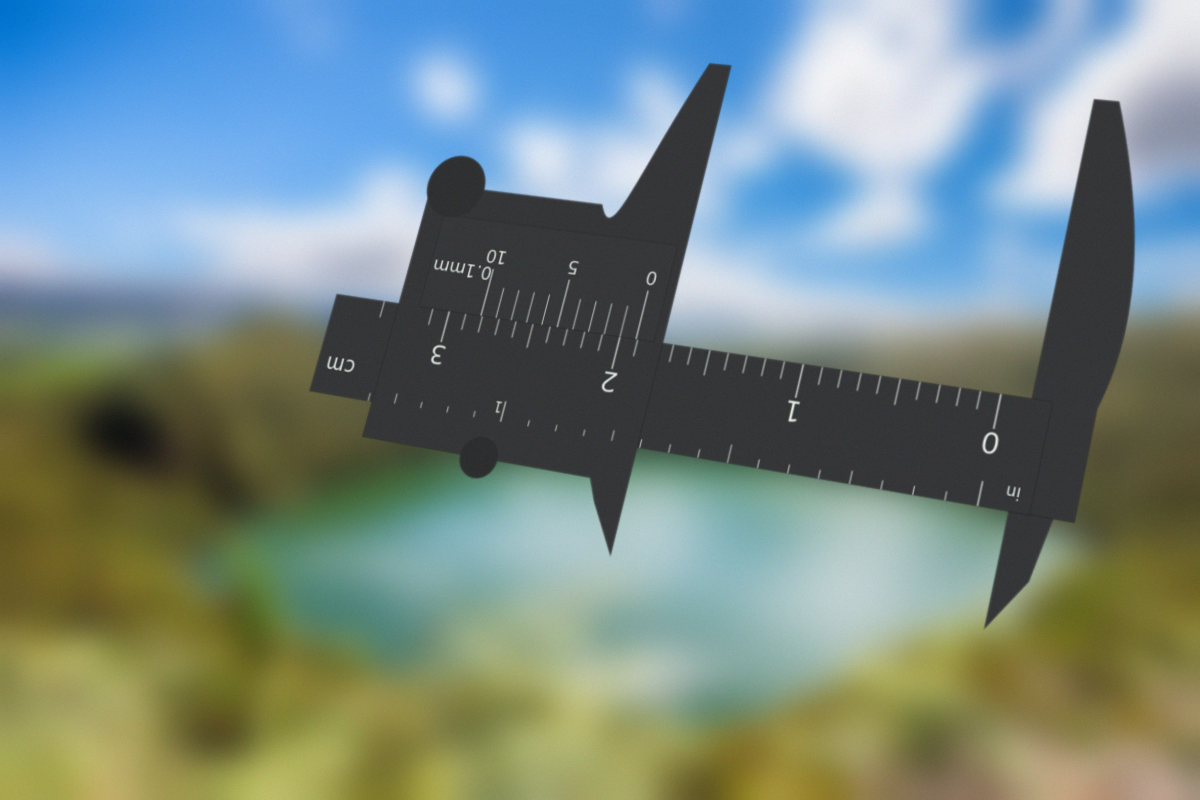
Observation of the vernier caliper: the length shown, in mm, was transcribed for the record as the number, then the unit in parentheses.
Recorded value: 19.1 (mm)
